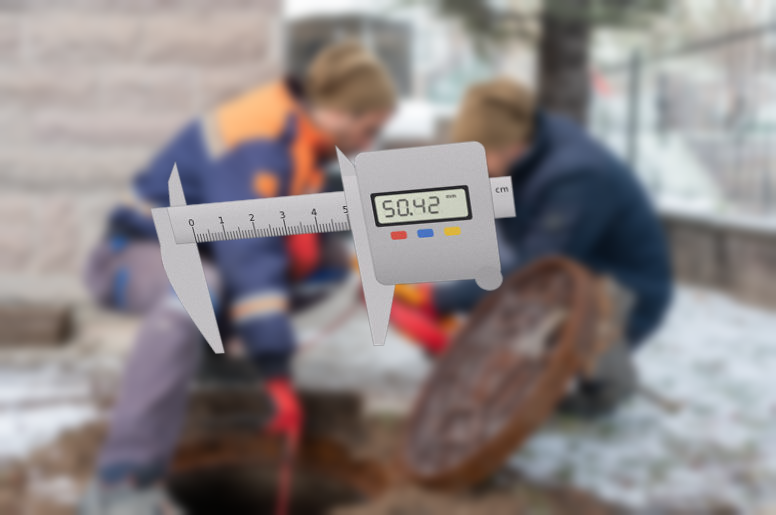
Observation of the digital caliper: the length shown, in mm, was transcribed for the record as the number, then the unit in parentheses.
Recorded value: 50.42 (mm)
